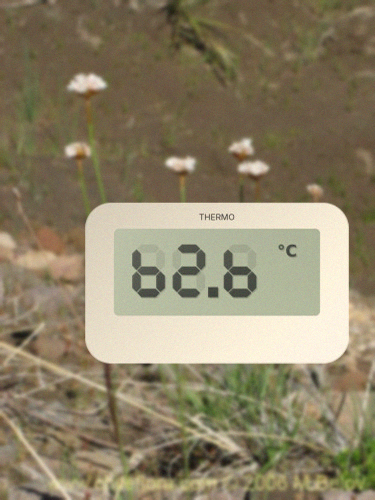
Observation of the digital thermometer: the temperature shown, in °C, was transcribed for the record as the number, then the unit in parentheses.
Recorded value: 62.6 (°C)
